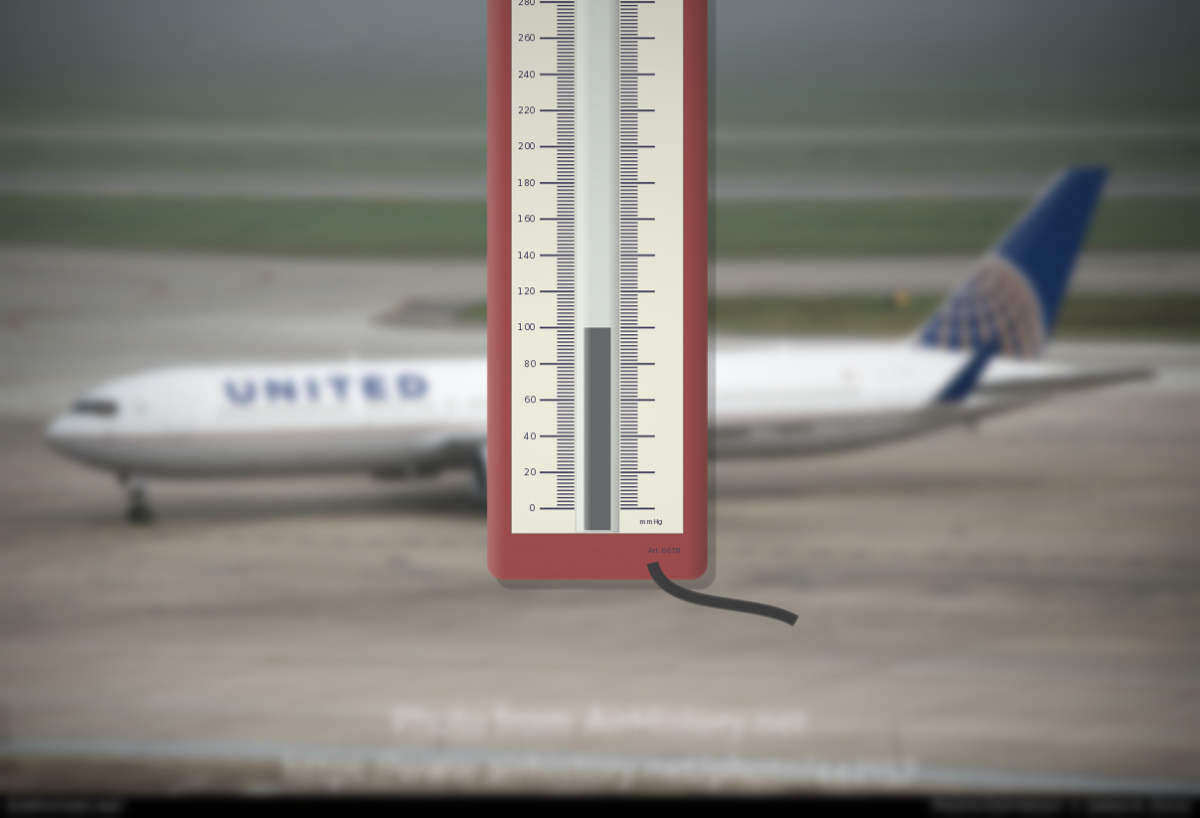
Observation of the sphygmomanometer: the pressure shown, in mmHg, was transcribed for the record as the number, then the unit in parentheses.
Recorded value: 100 (mmHg)
